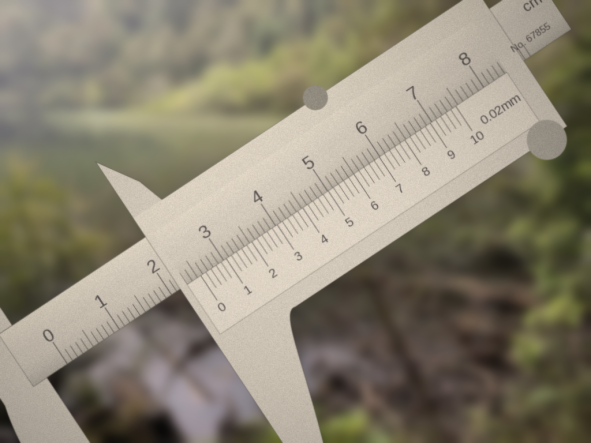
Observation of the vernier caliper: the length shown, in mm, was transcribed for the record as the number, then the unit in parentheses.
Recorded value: 25.6 (mm)
